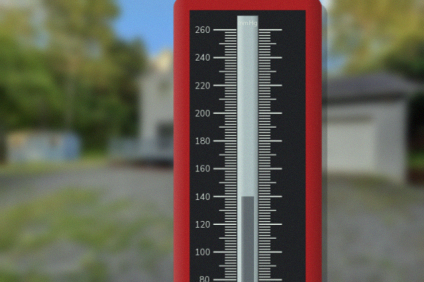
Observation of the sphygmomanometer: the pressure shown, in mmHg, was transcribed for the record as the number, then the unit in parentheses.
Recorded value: 140 (mmHg)
